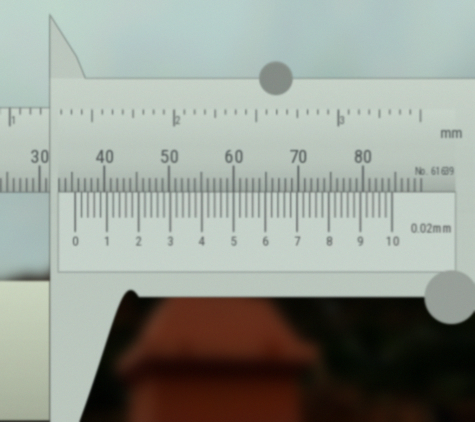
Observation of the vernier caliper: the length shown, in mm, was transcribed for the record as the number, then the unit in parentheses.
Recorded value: 35.5 (mm)
